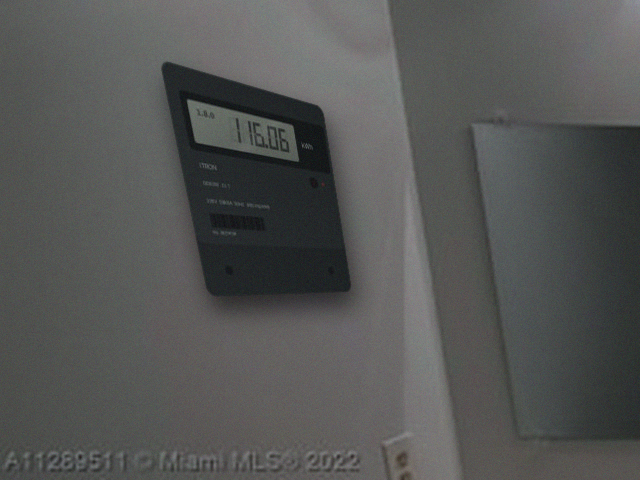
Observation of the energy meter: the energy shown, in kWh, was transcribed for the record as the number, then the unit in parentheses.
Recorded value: 116.06 (kWh)
